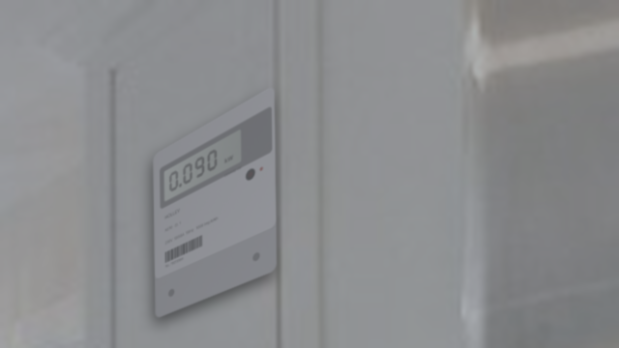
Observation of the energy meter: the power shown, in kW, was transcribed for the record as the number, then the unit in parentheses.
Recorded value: 0.090 (kW)
